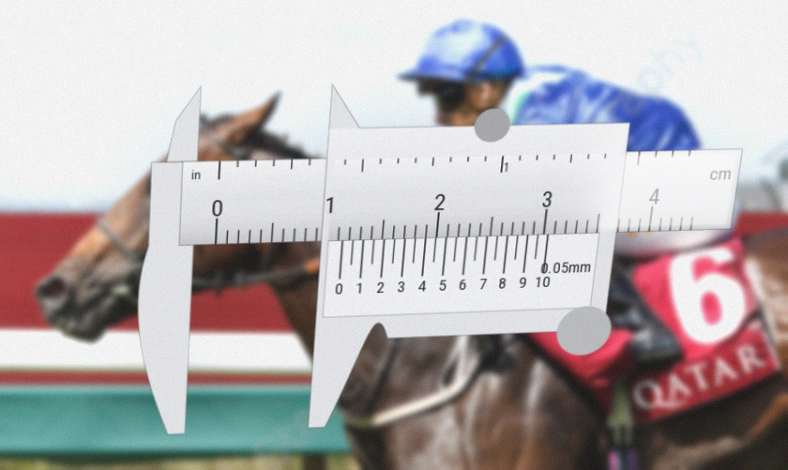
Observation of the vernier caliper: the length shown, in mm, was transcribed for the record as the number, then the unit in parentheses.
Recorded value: 11.4 (mm)
